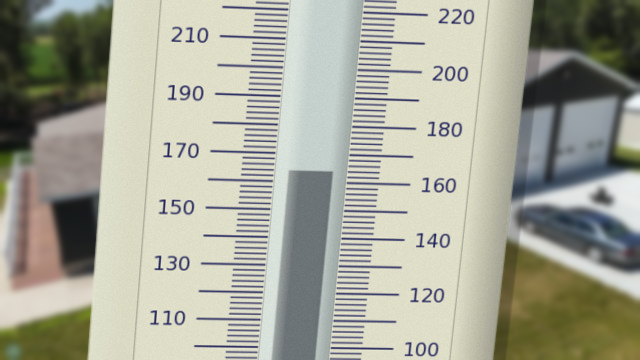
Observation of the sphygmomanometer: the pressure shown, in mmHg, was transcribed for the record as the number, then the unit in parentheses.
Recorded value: 164 (mmHg)
